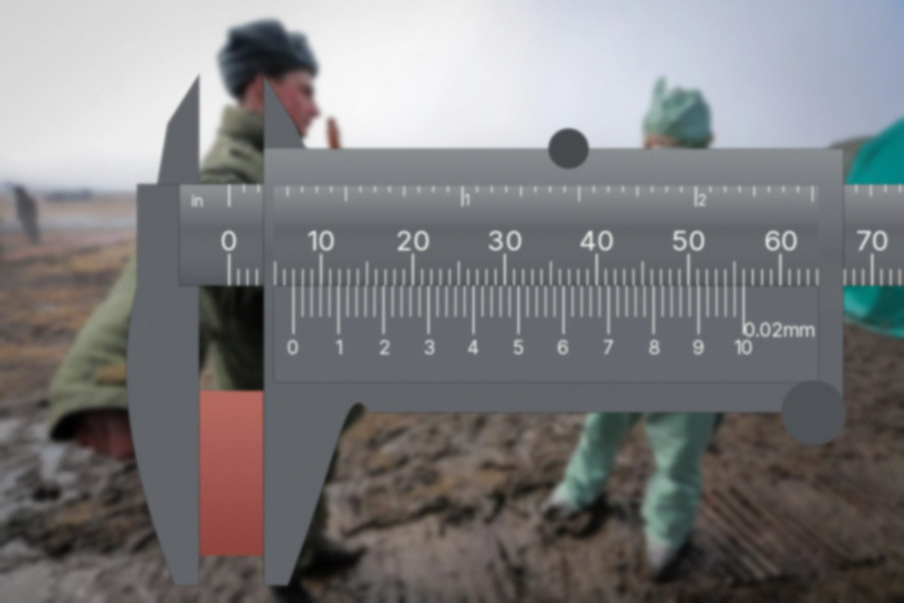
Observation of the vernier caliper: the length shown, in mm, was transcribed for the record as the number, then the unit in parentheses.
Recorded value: 7.0 (mm)
